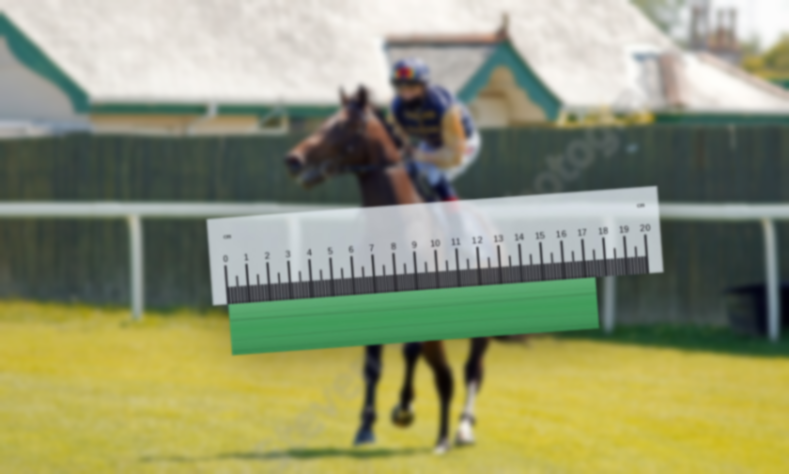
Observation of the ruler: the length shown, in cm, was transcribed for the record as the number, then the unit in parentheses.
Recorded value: 17.5 (cm)
